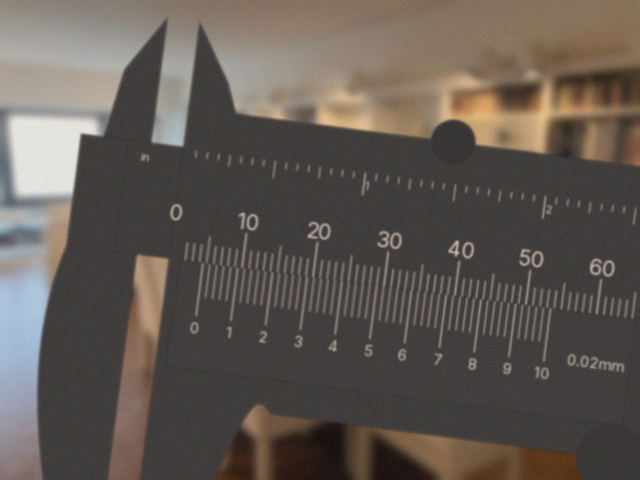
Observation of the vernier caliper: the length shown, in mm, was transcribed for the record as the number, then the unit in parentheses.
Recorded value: 4.5 (mm)
